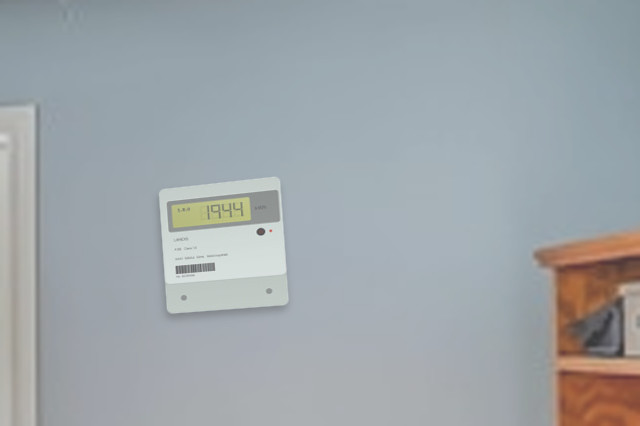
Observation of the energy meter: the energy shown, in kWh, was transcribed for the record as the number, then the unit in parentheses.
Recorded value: 1944 (kWh)
